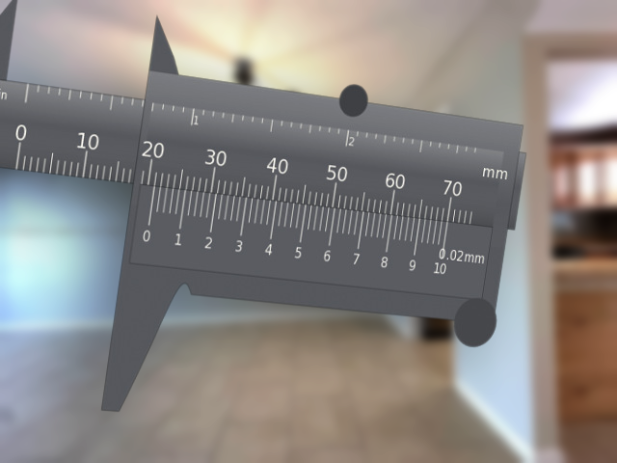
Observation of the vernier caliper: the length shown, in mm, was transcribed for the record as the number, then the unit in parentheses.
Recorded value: 21.0 (mm)
